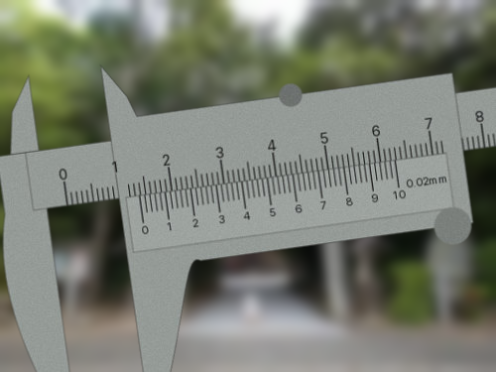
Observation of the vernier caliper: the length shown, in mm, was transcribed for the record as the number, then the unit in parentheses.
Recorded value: 13.8 (mm)
